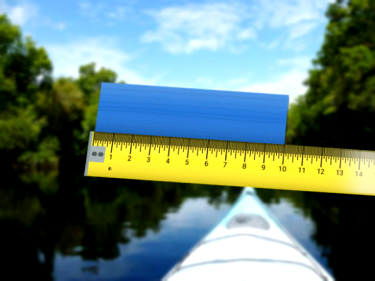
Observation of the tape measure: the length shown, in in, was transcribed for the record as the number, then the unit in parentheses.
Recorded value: 10 (in)
